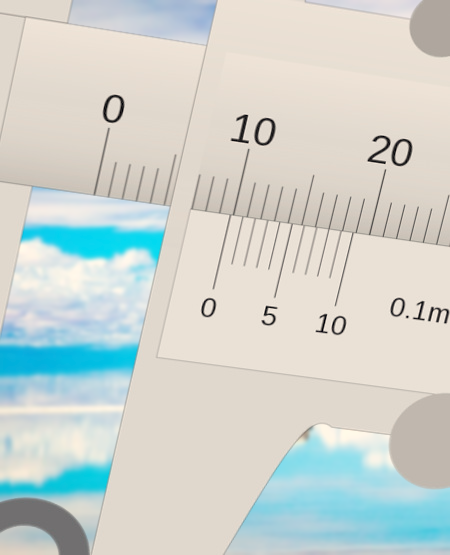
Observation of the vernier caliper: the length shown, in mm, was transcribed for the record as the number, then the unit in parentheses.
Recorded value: 9.8 (mm)
